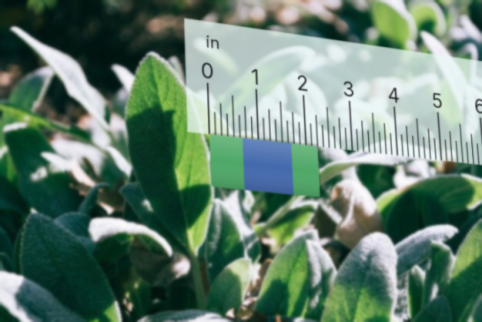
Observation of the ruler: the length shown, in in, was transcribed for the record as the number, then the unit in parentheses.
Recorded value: 2.25 (in)
